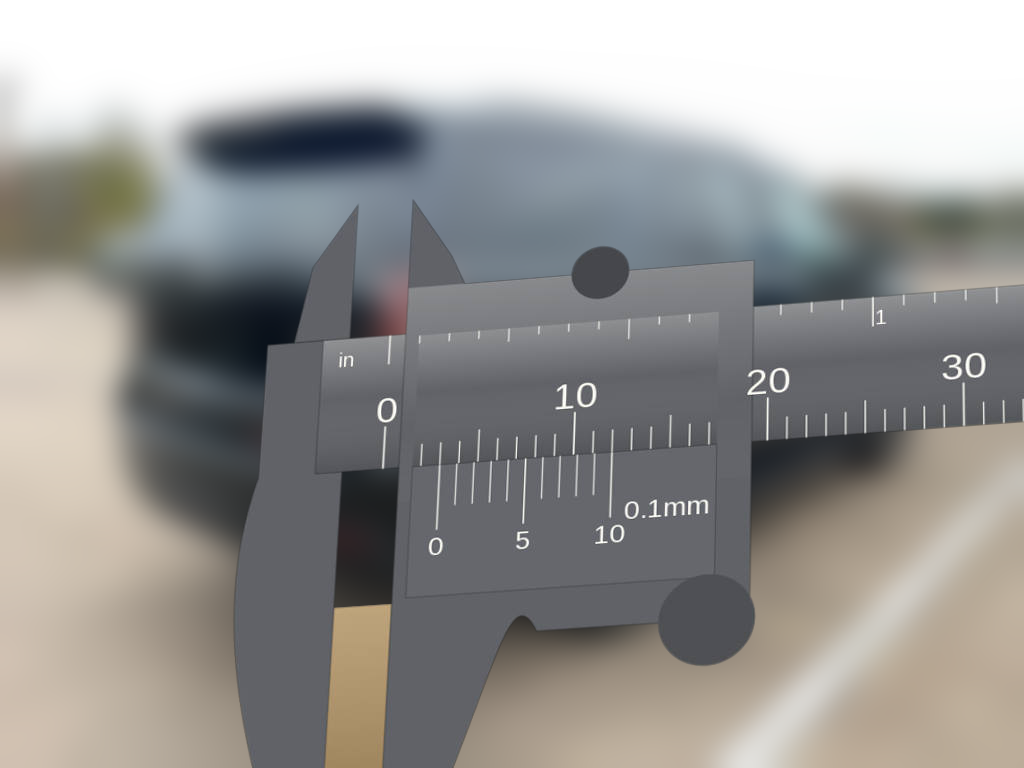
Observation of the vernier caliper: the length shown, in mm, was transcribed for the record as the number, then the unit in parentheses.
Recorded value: 3.0 (mm)
